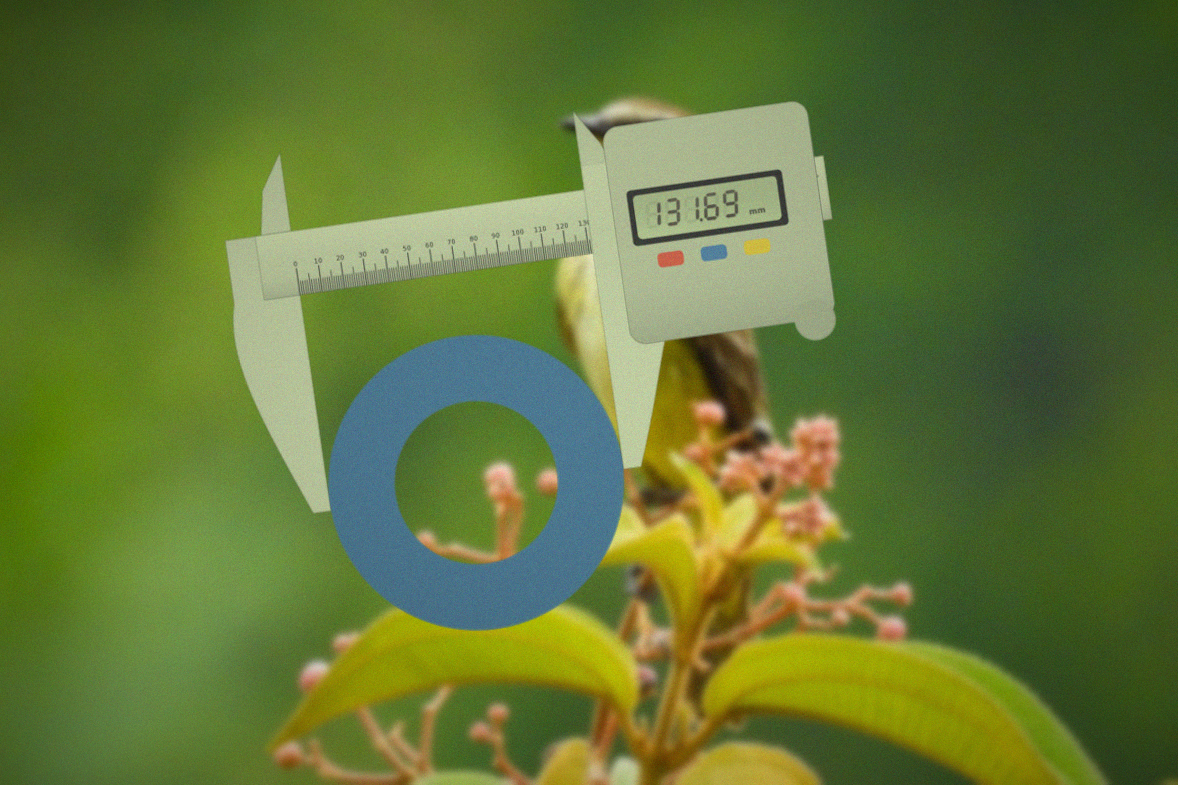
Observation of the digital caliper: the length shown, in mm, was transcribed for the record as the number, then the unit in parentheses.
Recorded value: 131.69 (mm)
